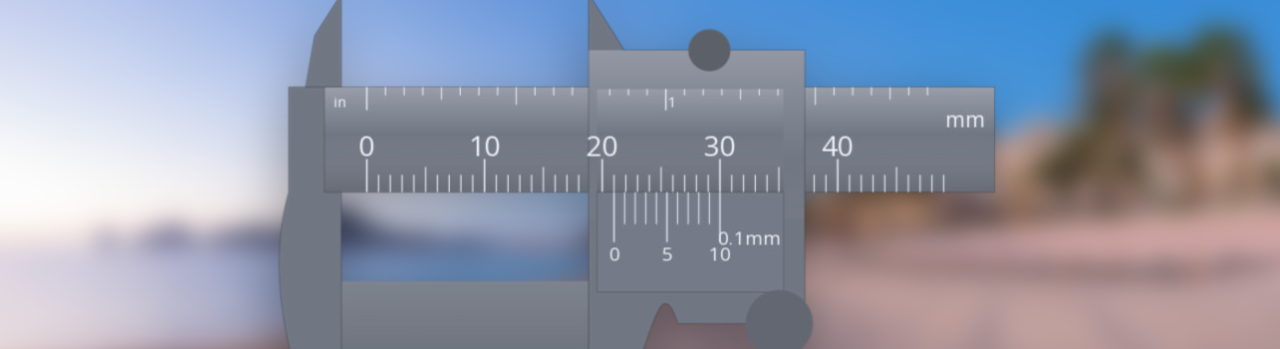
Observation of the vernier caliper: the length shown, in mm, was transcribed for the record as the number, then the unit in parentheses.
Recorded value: 21.0 (mm)
